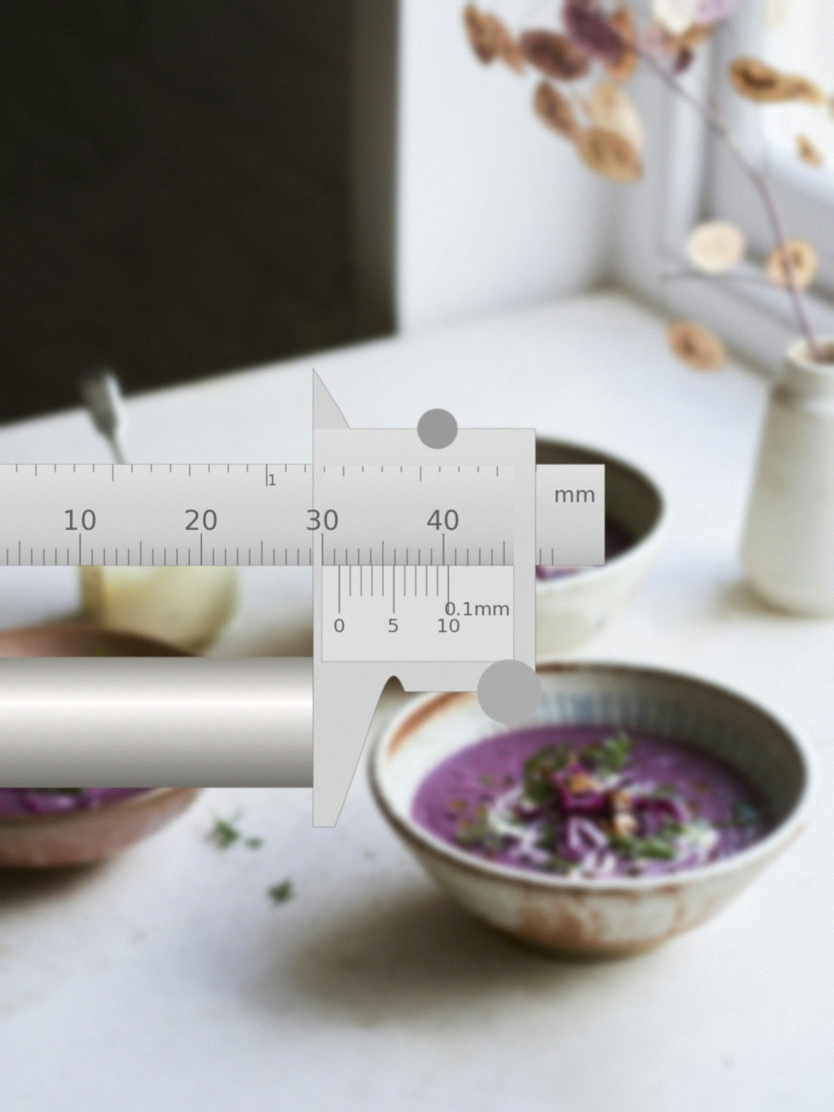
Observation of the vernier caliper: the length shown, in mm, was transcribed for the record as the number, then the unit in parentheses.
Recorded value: 31.4 (mm)
